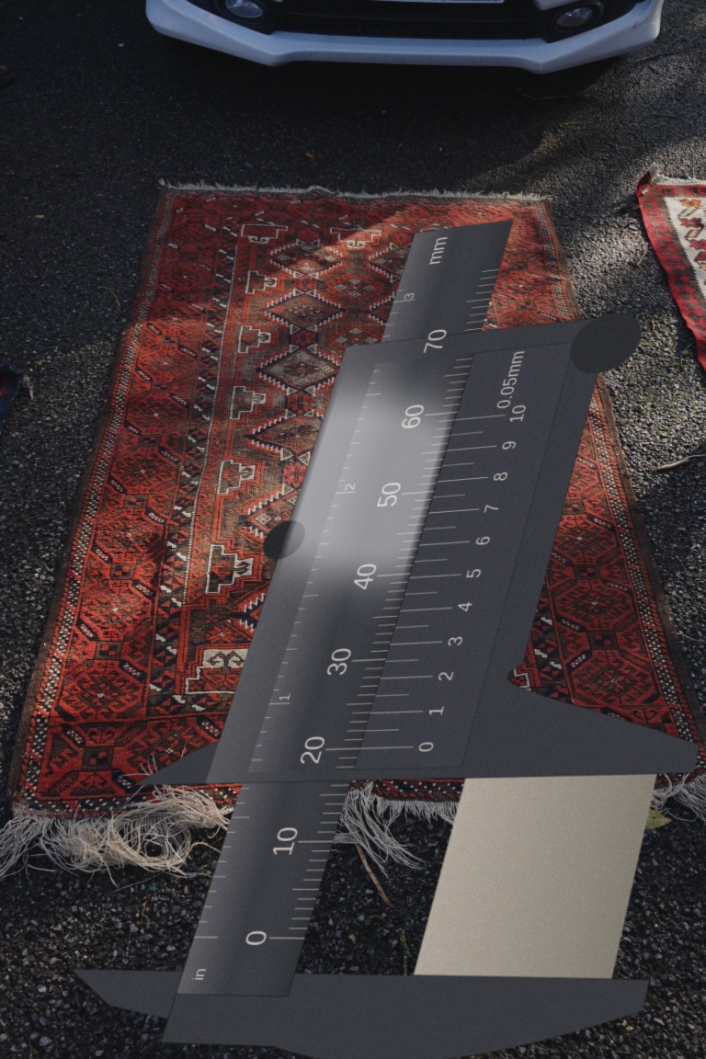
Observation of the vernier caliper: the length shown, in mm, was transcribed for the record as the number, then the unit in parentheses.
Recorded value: 20.0 (mm)
